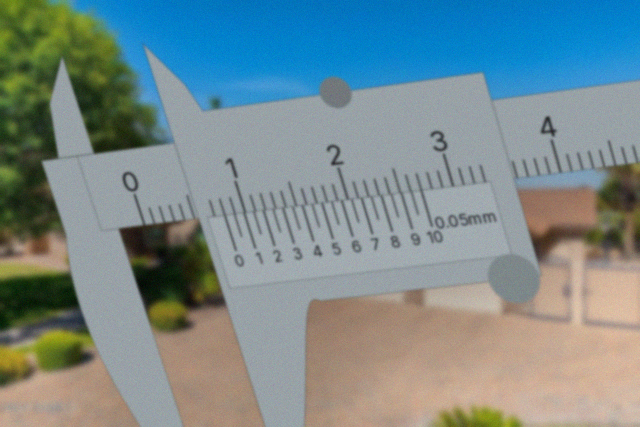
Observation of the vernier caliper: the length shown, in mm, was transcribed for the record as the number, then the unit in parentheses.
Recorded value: 8.0 (mm)
